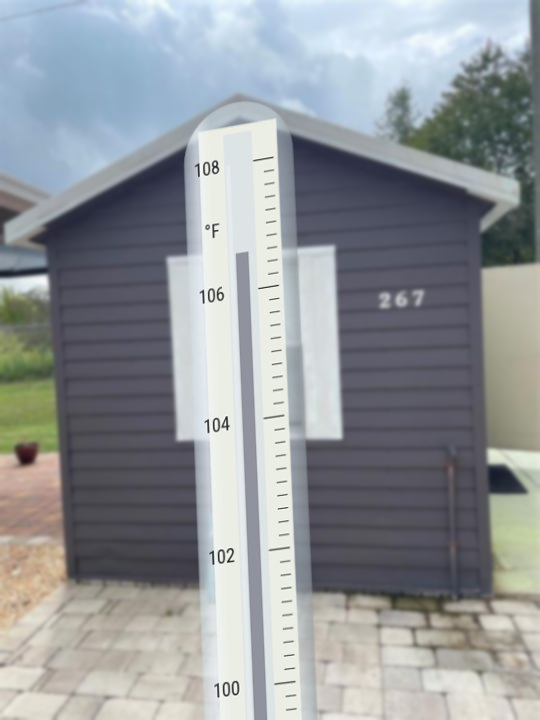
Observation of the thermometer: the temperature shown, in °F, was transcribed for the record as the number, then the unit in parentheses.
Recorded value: 106.6 (°F)
